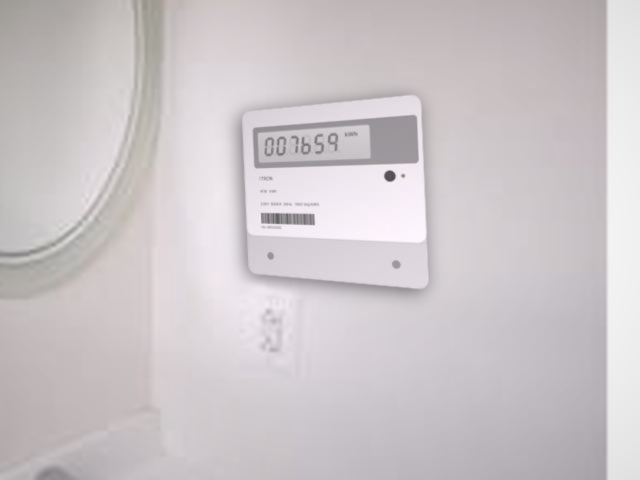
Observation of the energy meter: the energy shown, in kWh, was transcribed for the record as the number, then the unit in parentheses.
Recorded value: 7659 (kWh)
